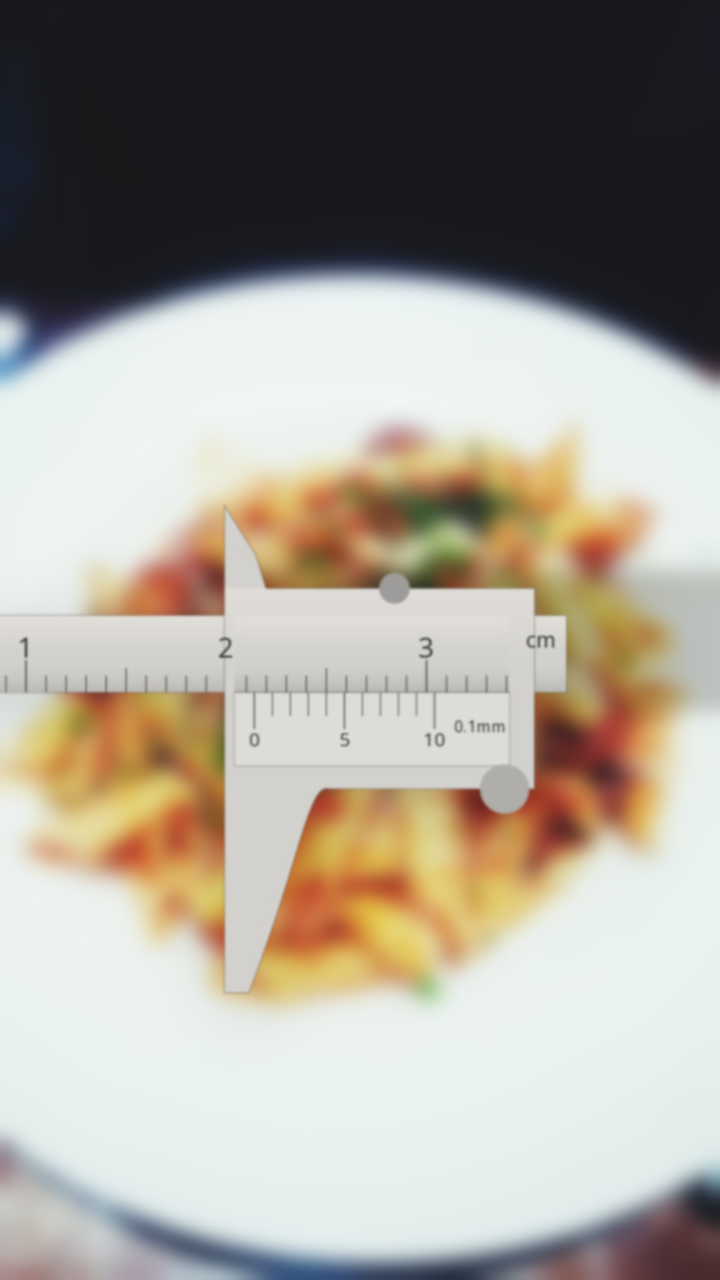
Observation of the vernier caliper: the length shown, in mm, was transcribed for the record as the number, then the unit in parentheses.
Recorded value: 21.4 (mm)
